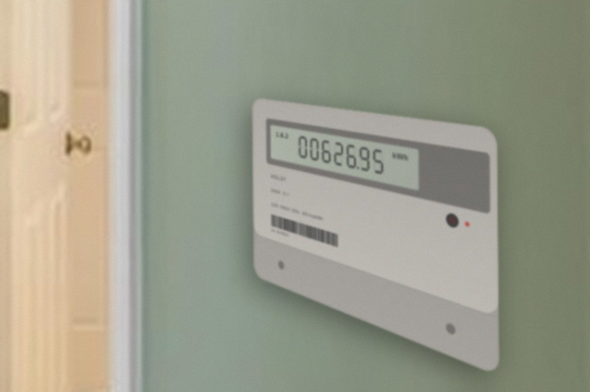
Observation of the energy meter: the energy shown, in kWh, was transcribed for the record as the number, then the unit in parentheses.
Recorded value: 626.95 (kWh)
